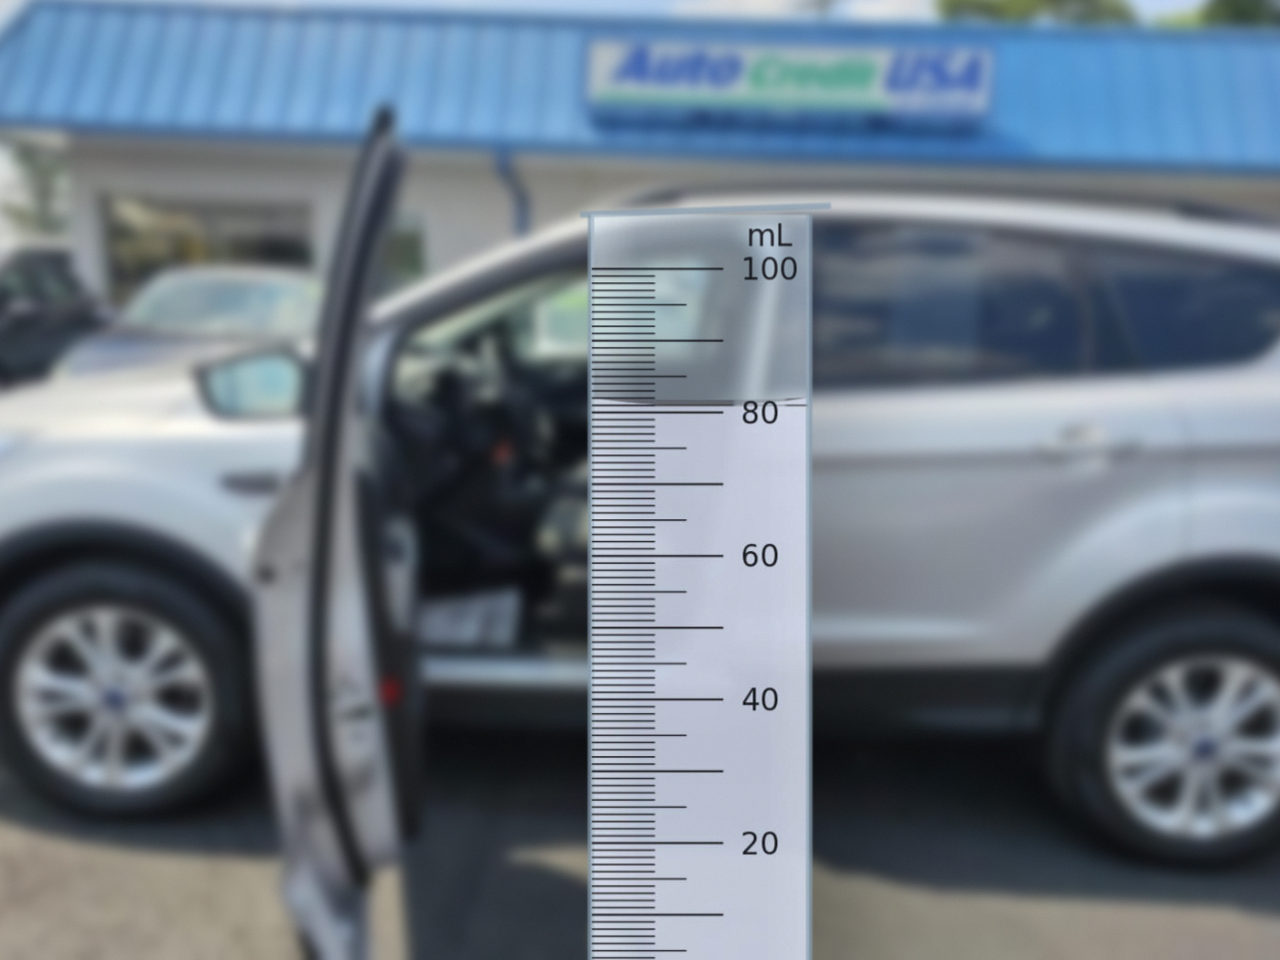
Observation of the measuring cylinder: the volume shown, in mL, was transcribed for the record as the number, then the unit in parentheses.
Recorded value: 81 (mL)
